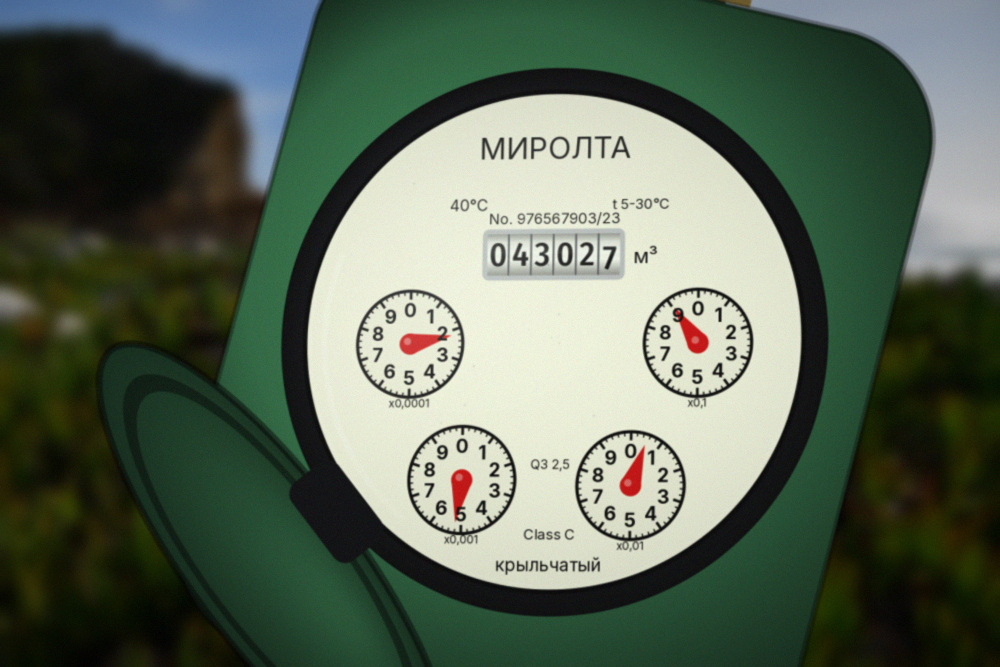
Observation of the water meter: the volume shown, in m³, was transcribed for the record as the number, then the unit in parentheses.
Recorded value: 43026.9052 (m³)
